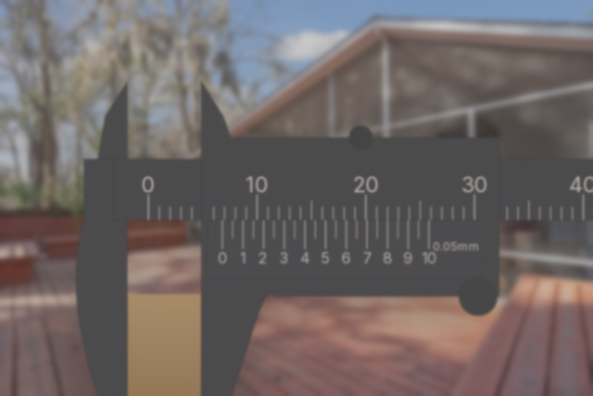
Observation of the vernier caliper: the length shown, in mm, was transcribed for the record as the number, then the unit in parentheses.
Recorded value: 6.8 (mm)
